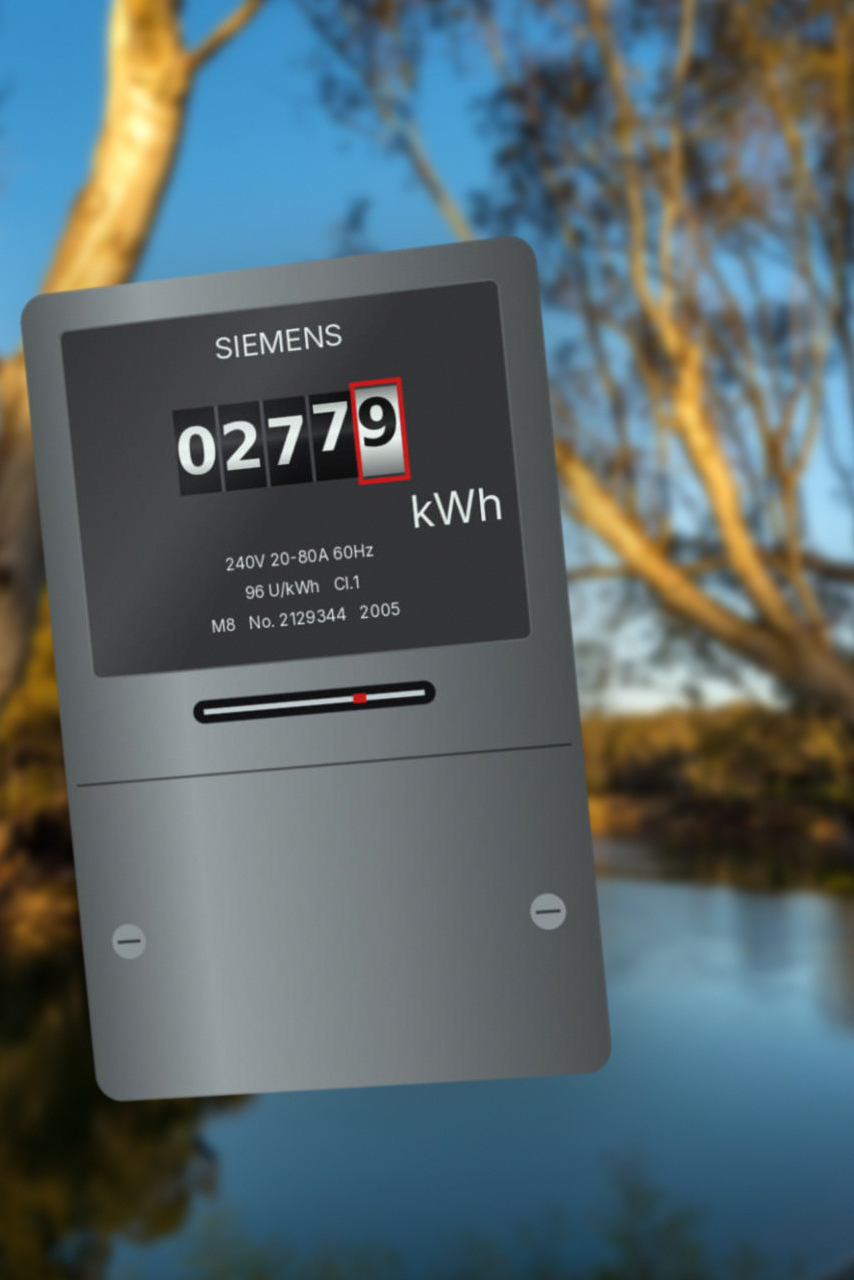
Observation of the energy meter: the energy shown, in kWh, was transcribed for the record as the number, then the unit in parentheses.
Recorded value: 277.9 (kWh)
